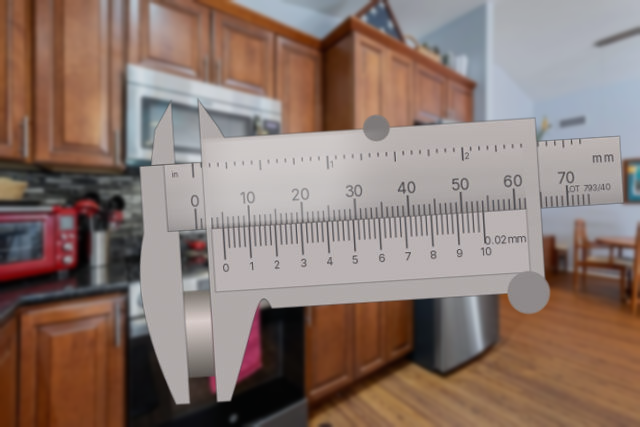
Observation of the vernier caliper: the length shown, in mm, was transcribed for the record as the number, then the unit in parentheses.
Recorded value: 5.0 (mm)
